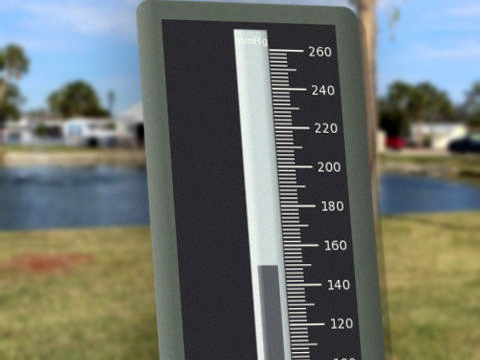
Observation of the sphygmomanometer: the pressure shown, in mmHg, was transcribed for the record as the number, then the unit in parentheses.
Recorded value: 150 (mmHg)
